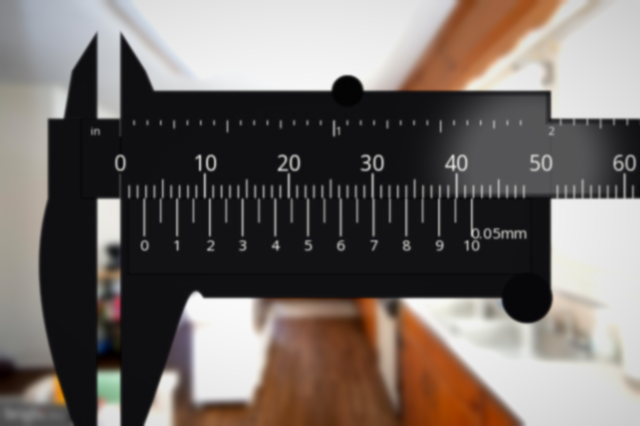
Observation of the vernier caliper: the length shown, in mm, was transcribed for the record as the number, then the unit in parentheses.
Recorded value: 2.8 (mm)
